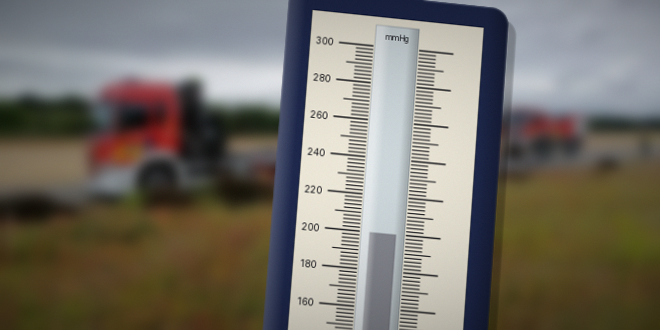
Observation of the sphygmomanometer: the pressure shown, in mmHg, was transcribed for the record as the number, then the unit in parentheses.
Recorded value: 200 (mmHg)
